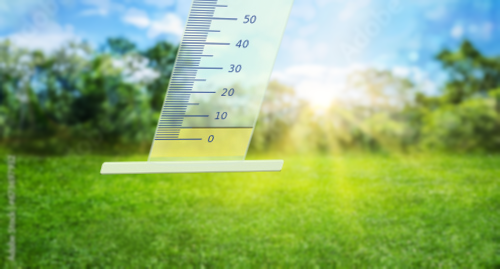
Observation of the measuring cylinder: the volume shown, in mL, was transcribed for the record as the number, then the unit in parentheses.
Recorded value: 5 (mL)
